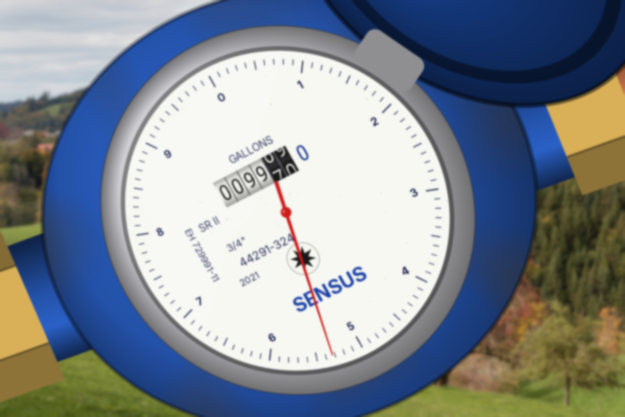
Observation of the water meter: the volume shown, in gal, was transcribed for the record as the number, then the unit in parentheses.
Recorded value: 99695.3 (gal)
